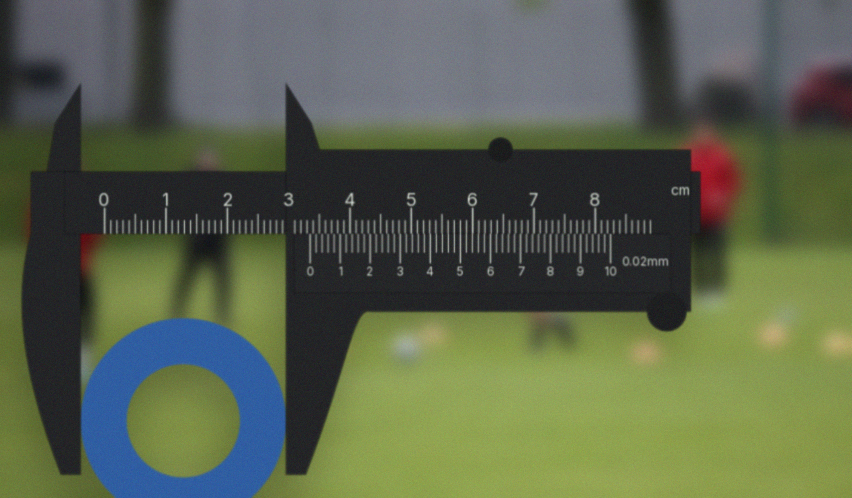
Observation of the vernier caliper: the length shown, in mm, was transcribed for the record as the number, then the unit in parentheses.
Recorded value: 33.5 (mm)
